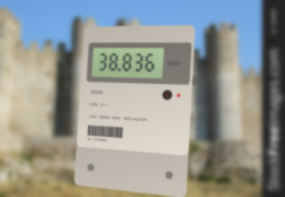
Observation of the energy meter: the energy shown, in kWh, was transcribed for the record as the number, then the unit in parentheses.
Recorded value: 38.836 (kWh)
